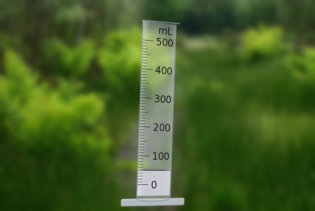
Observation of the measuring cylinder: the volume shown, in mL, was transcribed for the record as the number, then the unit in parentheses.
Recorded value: 50 (mL)
